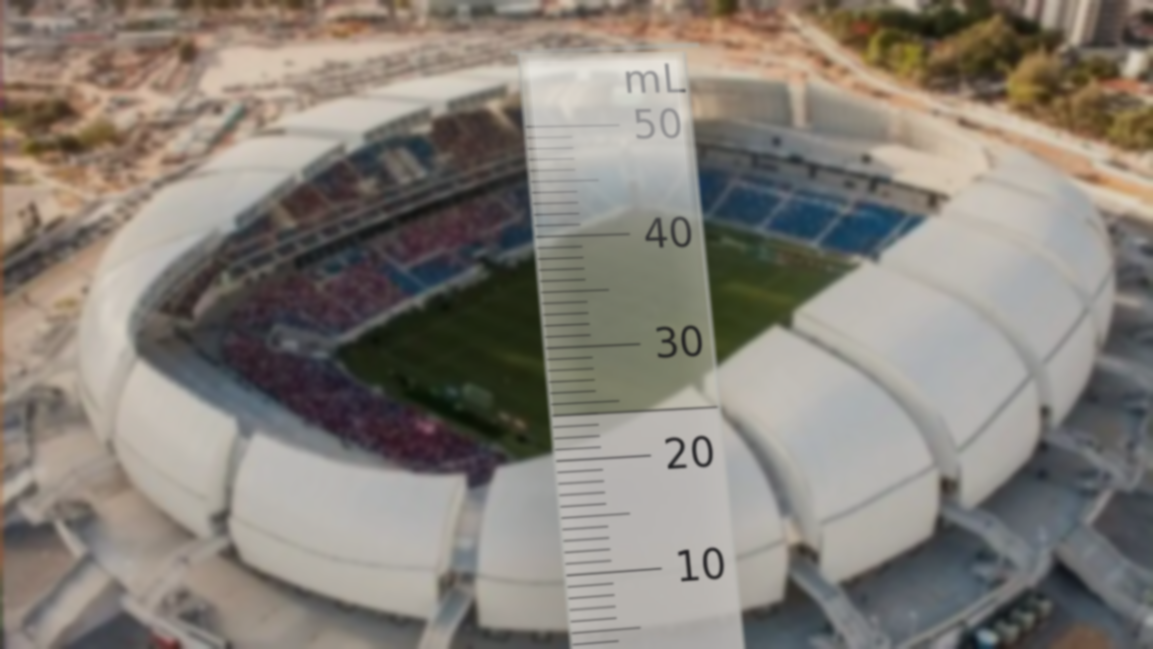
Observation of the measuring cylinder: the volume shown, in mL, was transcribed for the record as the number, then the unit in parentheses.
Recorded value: 24 (mL)
